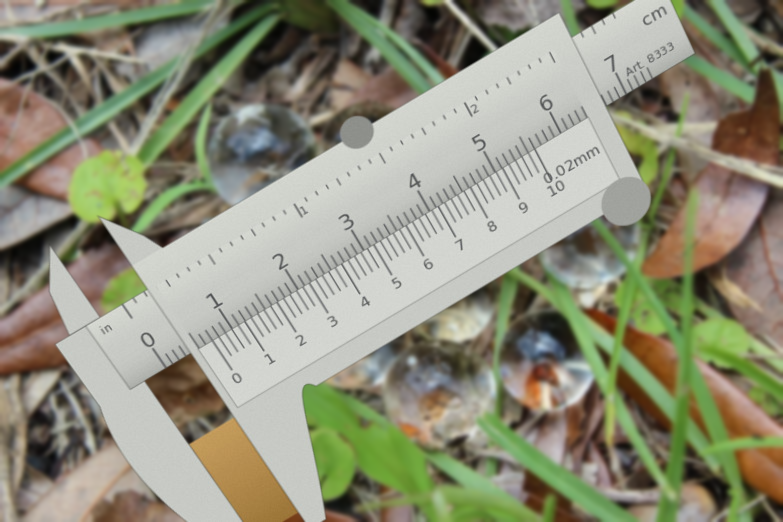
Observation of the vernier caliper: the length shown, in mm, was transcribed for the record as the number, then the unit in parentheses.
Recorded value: 7.0 (mm)
